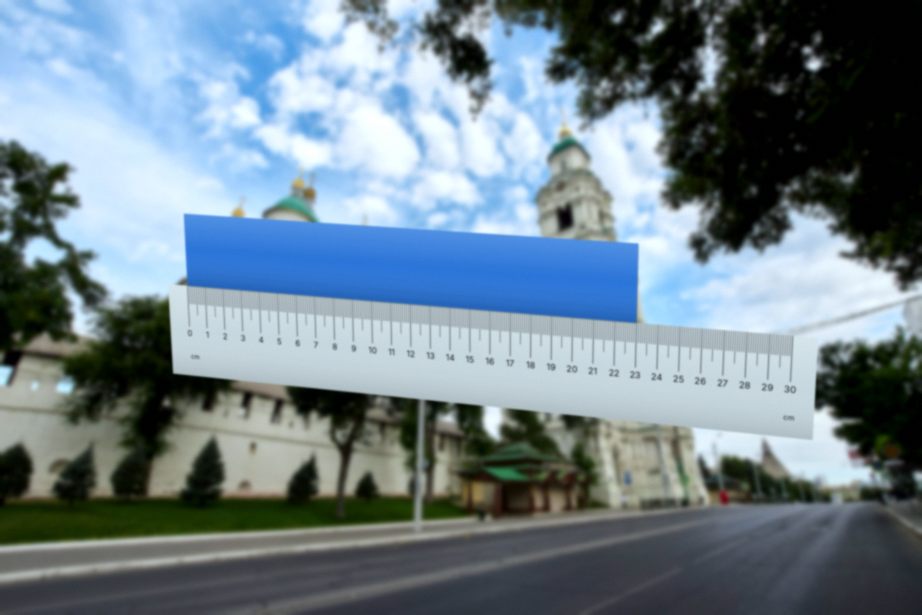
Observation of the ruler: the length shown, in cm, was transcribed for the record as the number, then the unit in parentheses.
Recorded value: 23 (cm)
